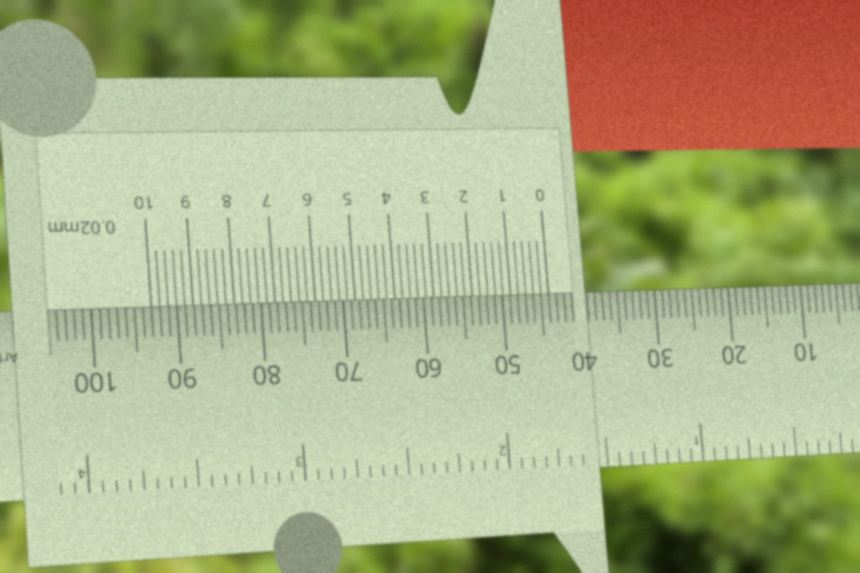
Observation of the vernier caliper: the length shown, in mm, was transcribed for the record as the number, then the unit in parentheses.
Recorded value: 44.0 (mm)
